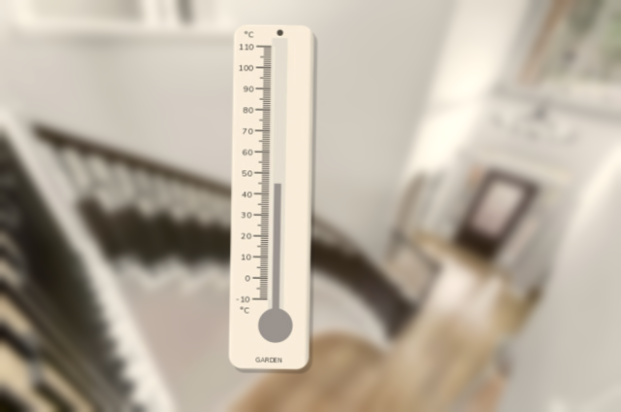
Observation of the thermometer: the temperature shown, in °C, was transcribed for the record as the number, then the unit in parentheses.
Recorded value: 45 (°C)
